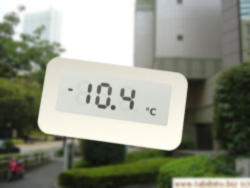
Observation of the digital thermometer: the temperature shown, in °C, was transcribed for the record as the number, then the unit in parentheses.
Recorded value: -10.4 (°C)
